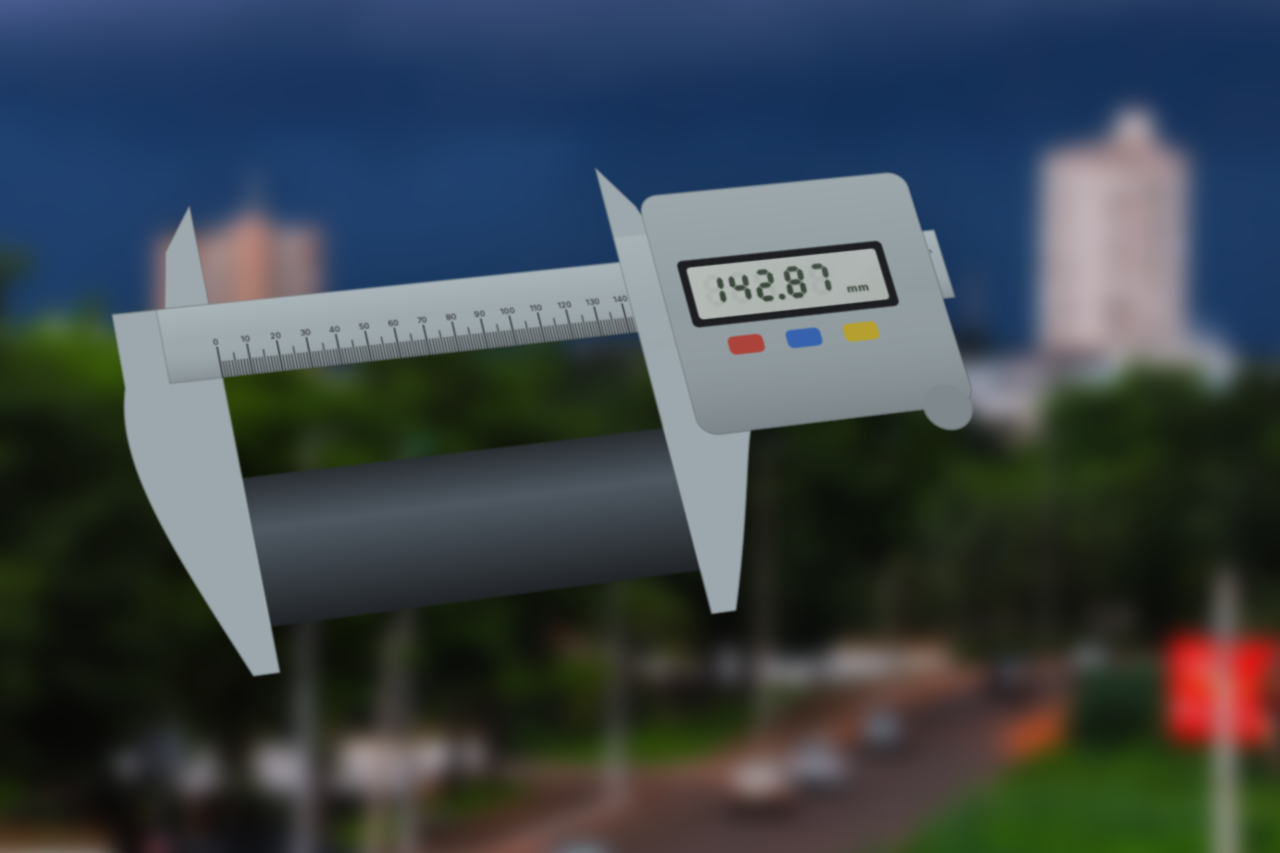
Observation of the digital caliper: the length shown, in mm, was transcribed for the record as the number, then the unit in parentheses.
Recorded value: 142.87 (mm)
